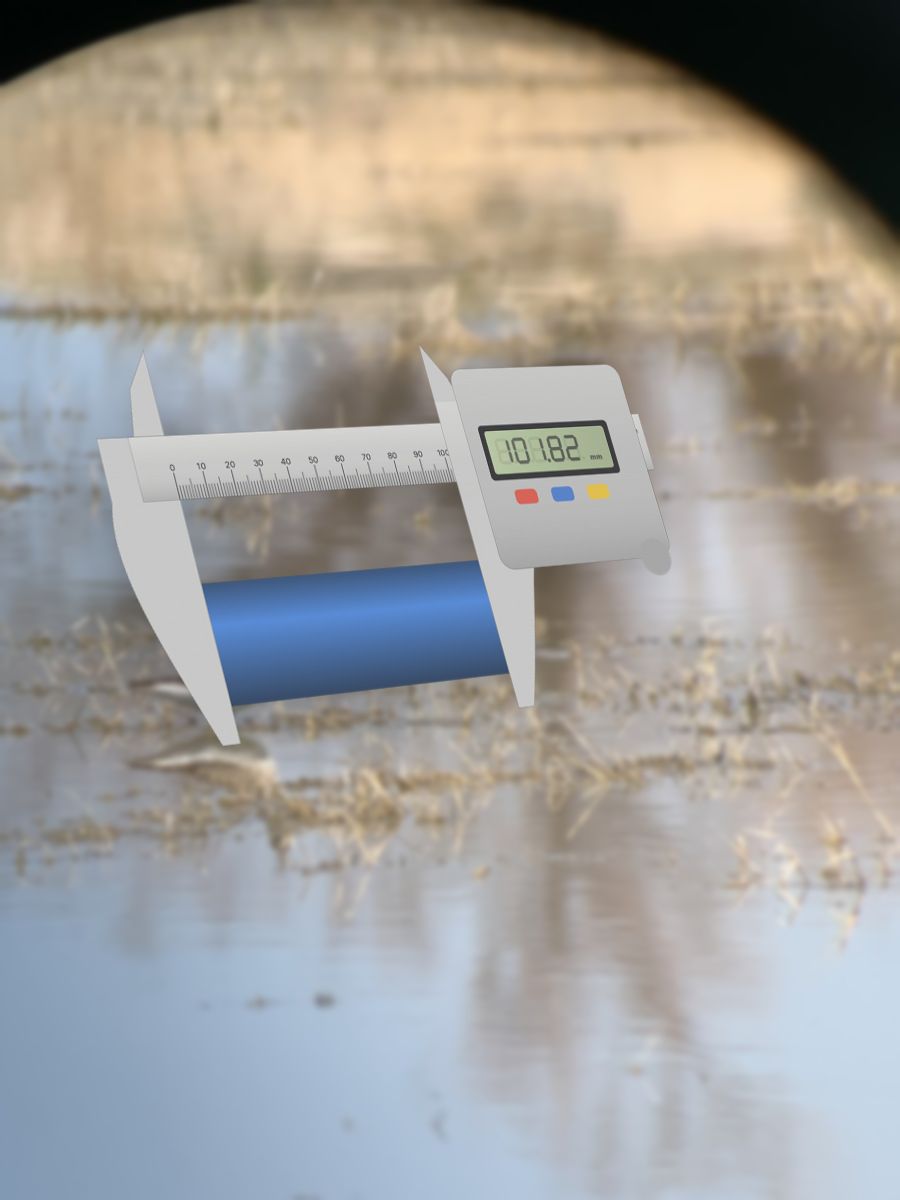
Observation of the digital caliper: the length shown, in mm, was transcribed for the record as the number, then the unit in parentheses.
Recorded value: 101.82 (mm)
